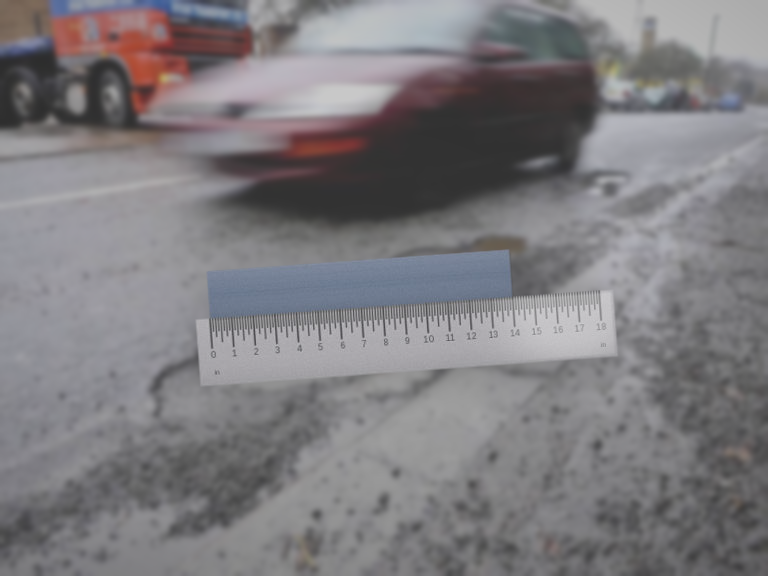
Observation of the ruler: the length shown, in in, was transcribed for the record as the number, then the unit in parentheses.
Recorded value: 14 (in)
